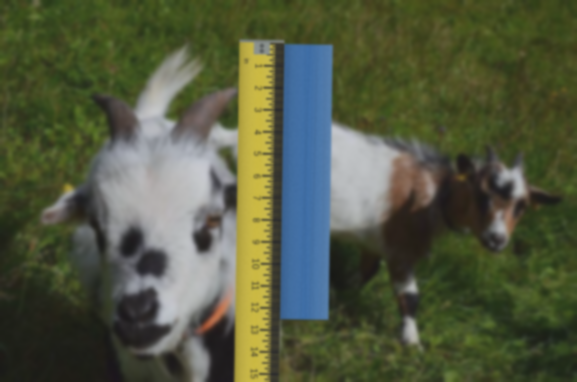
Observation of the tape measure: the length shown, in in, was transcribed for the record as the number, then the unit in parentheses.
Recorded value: 12.5 (in)
